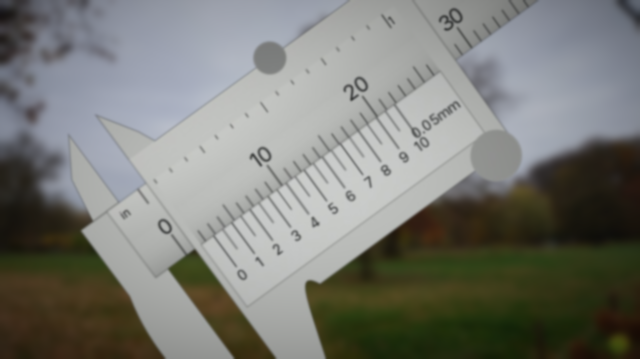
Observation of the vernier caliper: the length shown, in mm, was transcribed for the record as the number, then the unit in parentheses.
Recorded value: 2.8 (mm)
